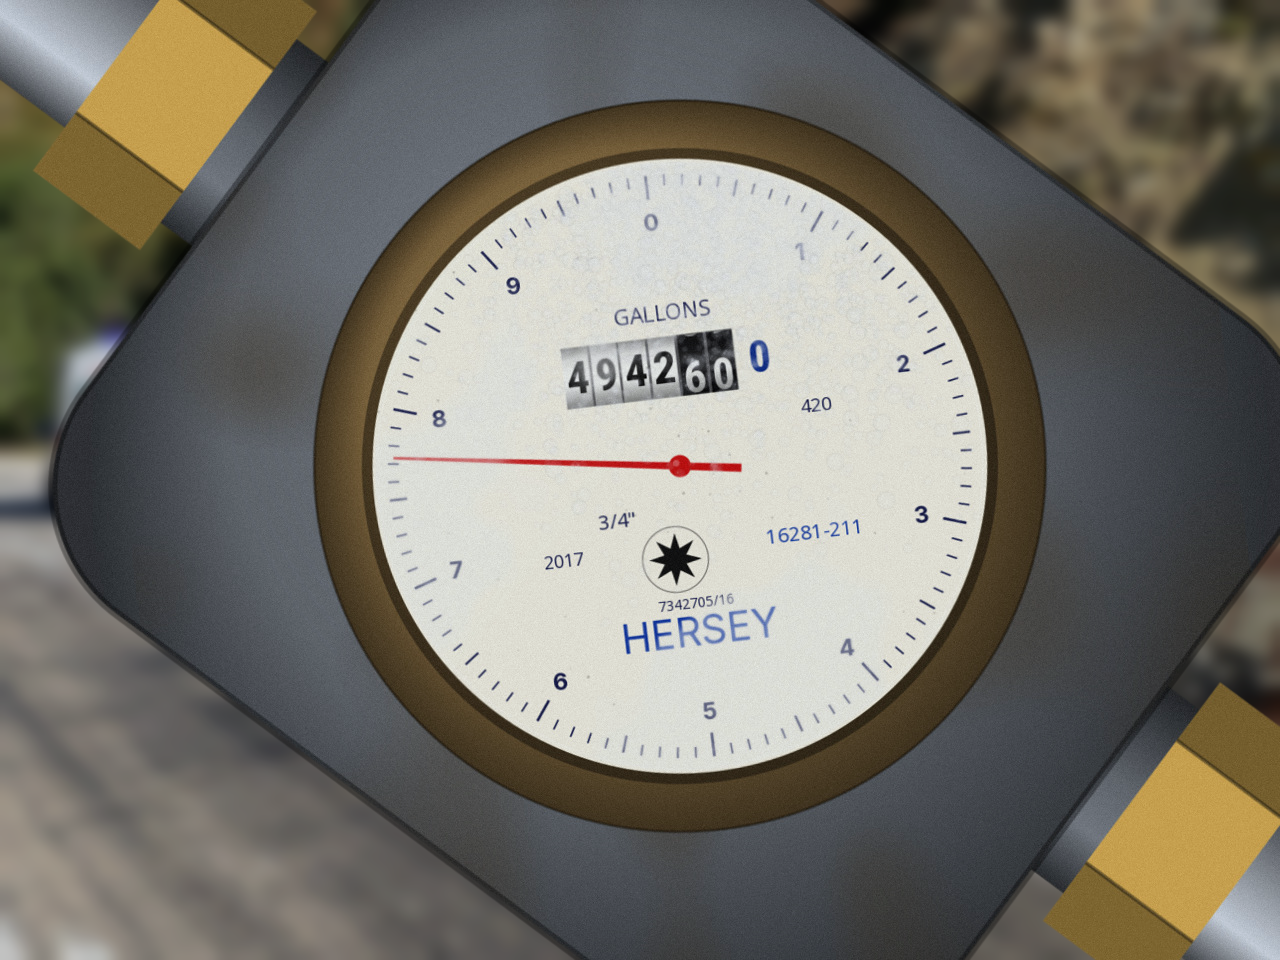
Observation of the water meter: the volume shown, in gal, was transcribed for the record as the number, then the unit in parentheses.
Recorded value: 4942597.7 (gal)
